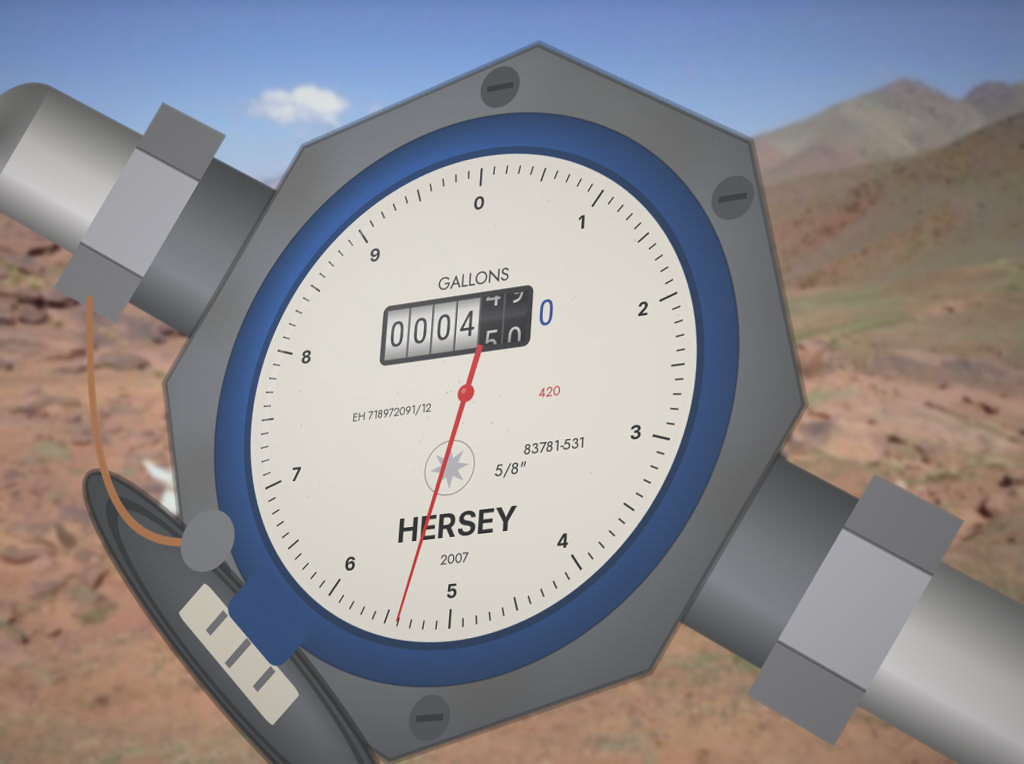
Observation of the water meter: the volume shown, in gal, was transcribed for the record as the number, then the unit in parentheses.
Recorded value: 4495.4 (gal)
